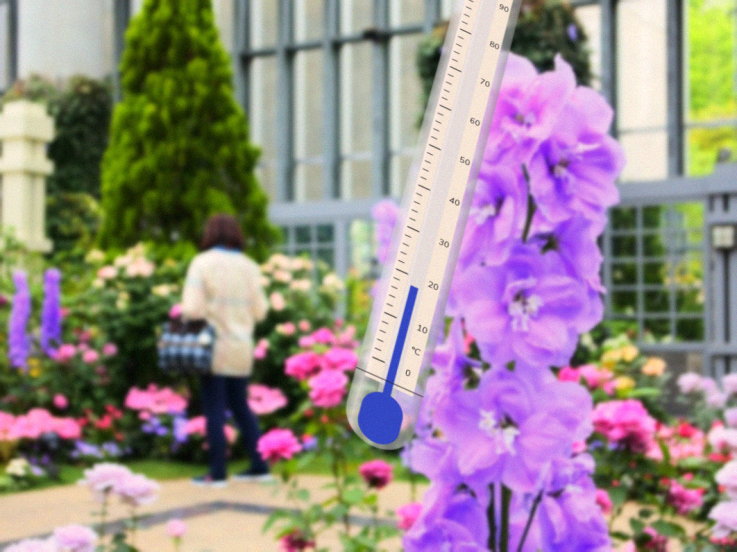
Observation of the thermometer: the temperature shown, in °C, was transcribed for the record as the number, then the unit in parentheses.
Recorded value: 18 (°C)
